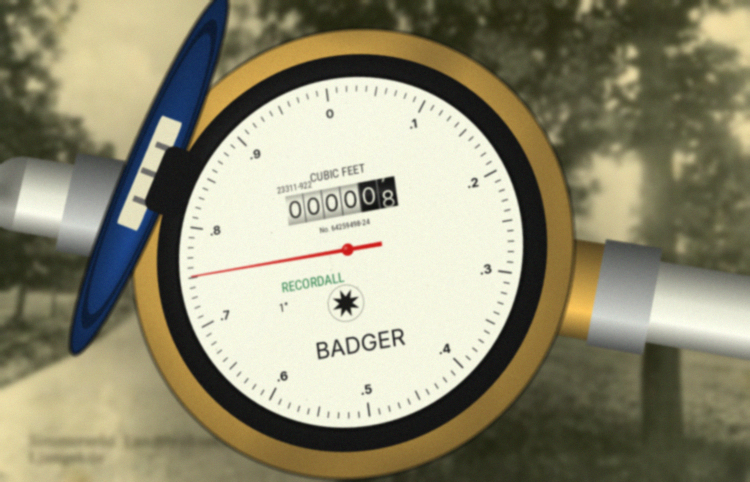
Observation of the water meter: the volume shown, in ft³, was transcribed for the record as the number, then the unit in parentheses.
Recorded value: 7.75 (ft³)
